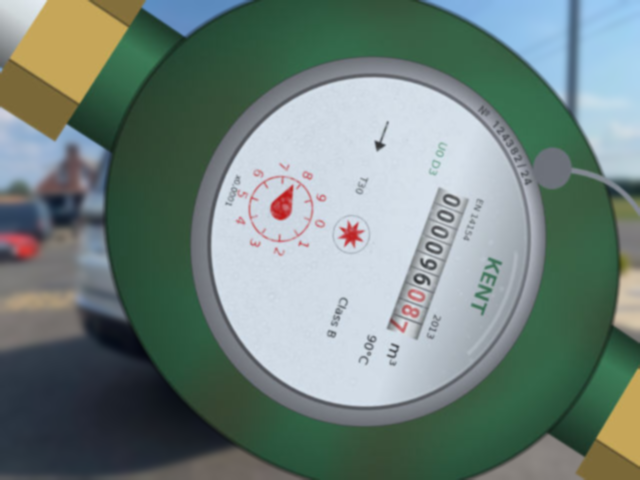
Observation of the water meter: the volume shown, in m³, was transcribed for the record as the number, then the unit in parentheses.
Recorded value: 96.0867 (m³)
